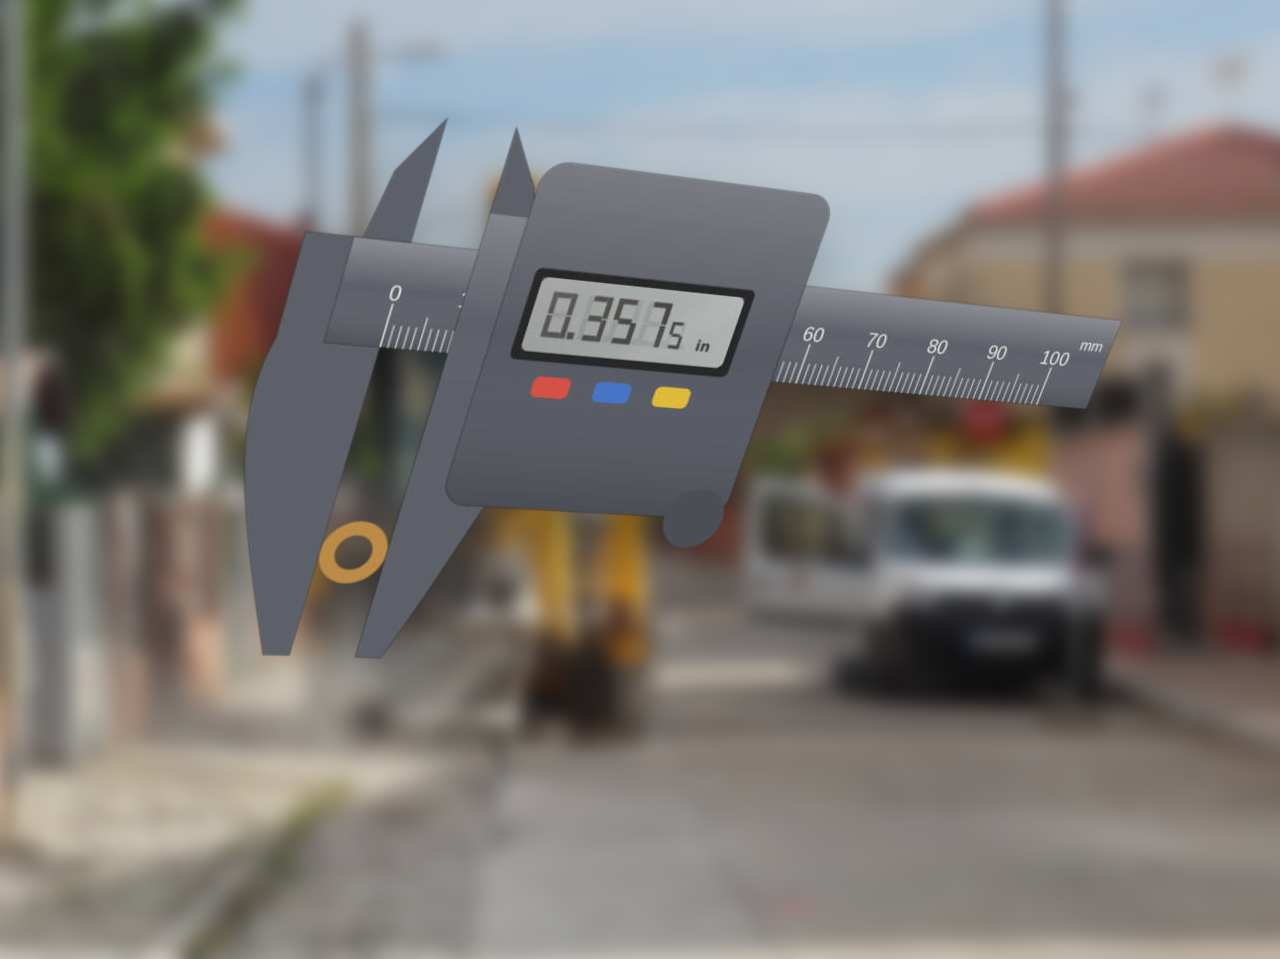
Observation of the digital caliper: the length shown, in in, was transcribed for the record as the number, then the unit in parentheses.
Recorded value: 0.3575 (in)
